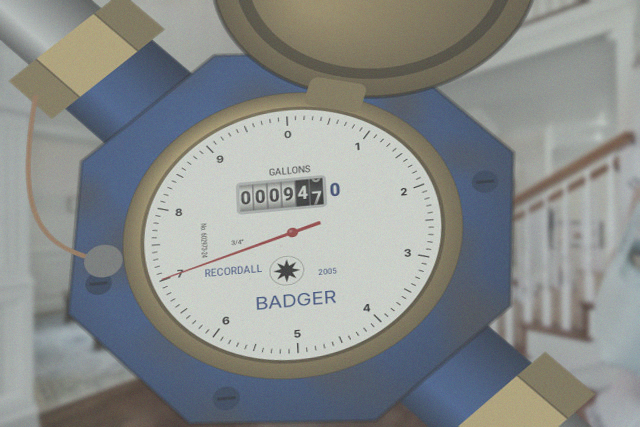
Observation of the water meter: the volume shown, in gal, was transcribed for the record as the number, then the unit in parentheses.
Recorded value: 9467.0 (gal)
